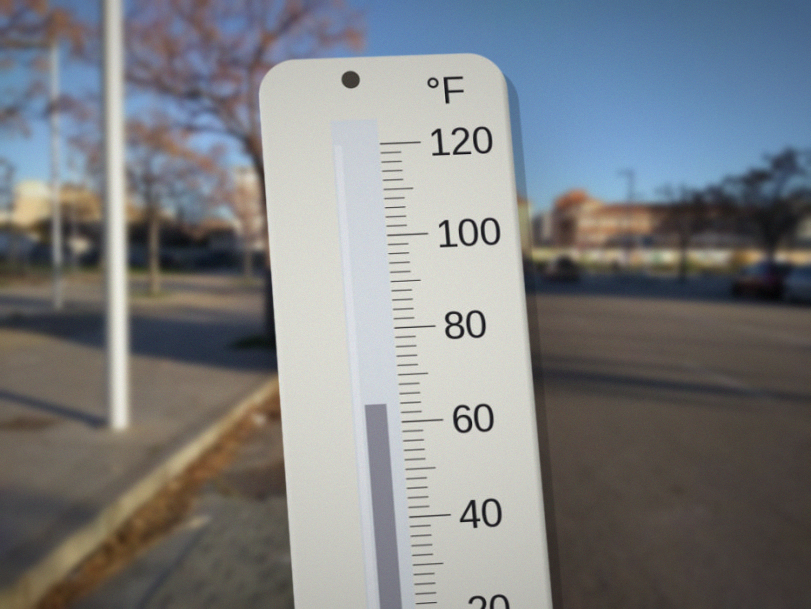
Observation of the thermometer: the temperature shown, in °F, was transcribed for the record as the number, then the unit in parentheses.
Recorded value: 64 (°F)
